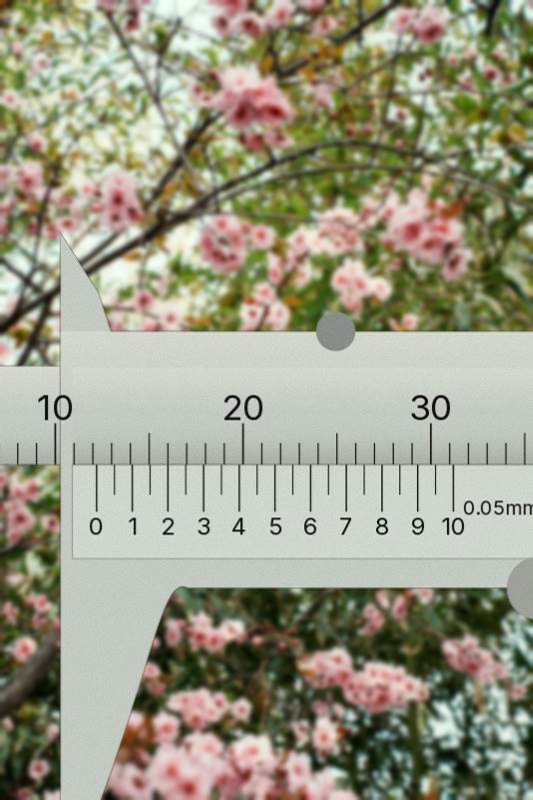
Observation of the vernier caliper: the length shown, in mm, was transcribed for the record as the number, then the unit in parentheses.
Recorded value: 12.2 (mm)
